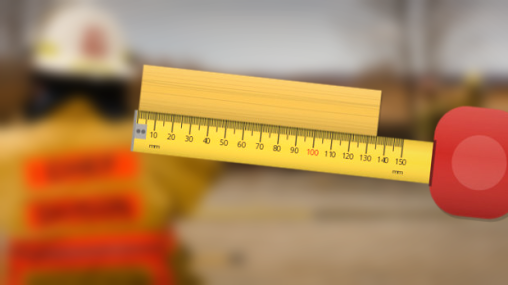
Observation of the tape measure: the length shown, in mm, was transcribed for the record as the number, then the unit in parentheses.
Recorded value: 135 (mm)
